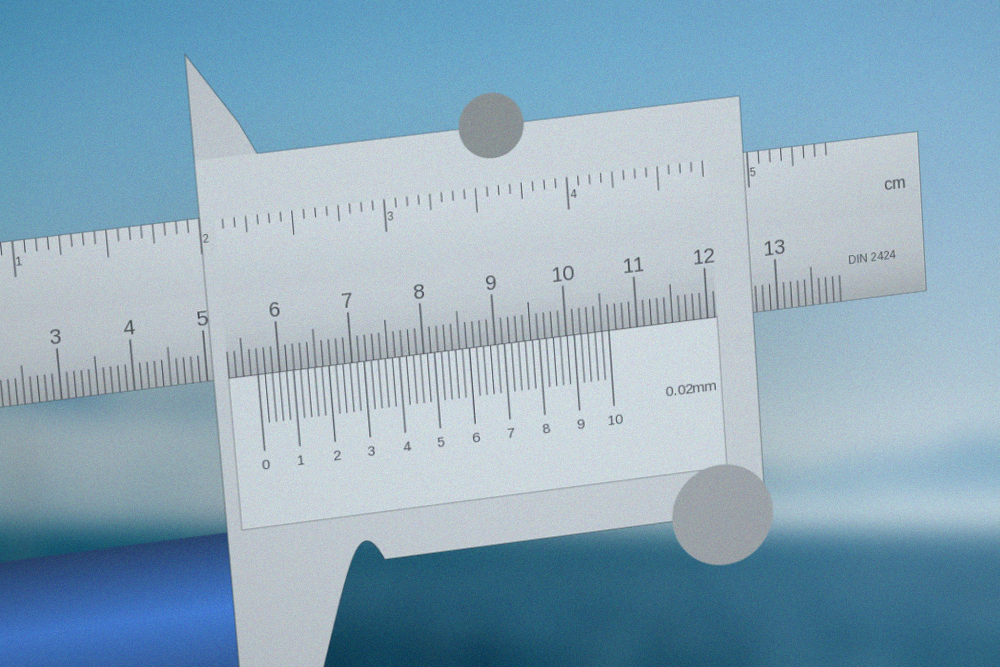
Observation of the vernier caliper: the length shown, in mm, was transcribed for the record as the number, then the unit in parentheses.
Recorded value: 57.0 (mm)
